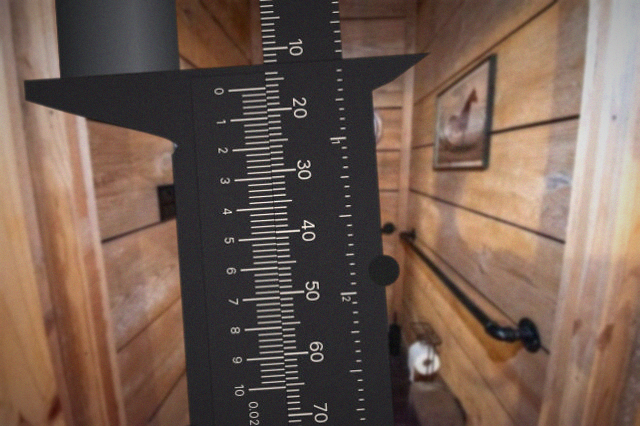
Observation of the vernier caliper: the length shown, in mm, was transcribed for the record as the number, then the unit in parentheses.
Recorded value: 16.4 (mm)
